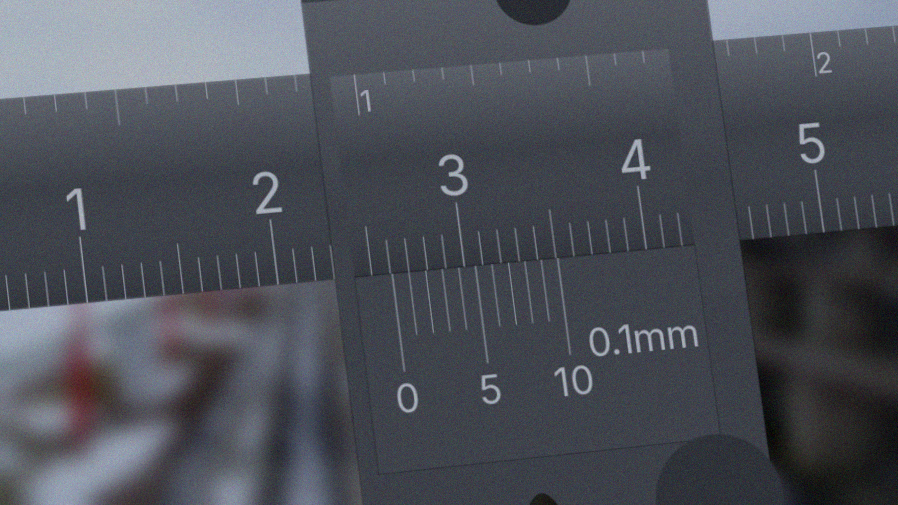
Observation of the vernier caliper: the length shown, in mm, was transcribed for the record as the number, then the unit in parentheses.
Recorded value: 26.1 (mm)
